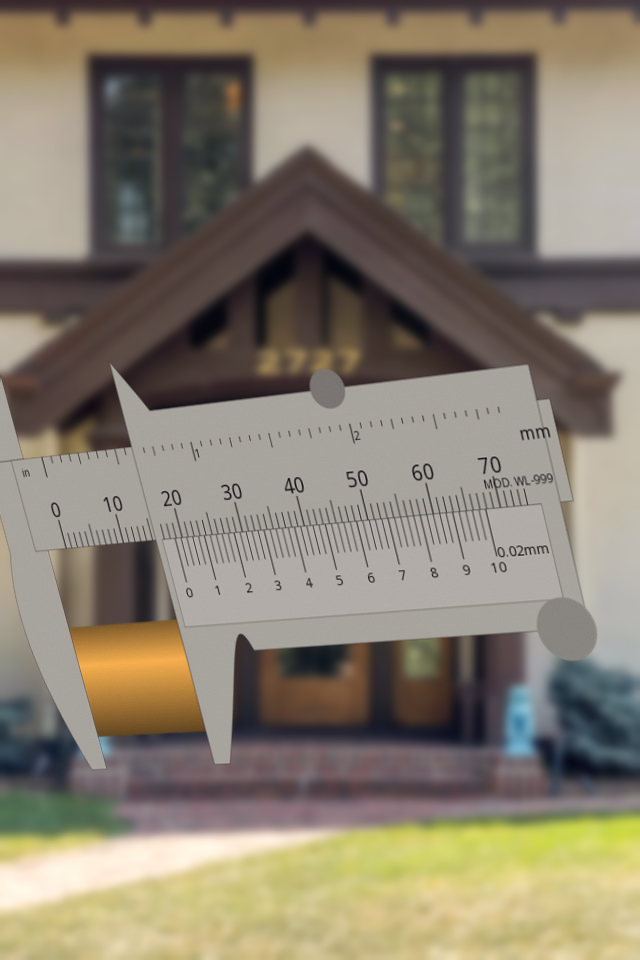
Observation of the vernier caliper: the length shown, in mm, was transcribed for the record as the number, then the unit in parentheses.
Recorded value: 18.8 (mm)
